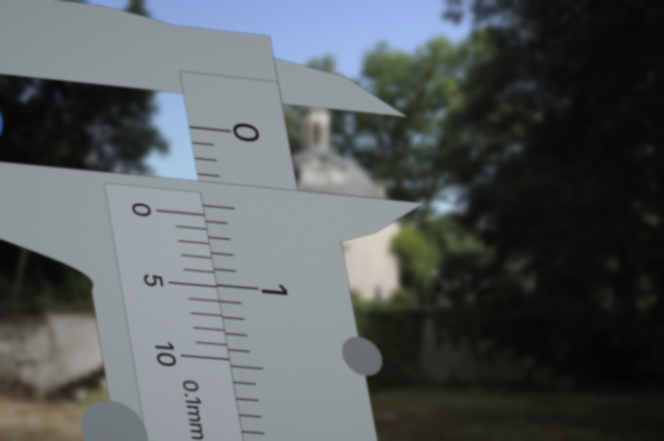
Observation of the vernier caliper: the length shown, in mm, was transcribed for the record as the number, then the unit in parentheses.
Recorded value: 5.6 (mm)
